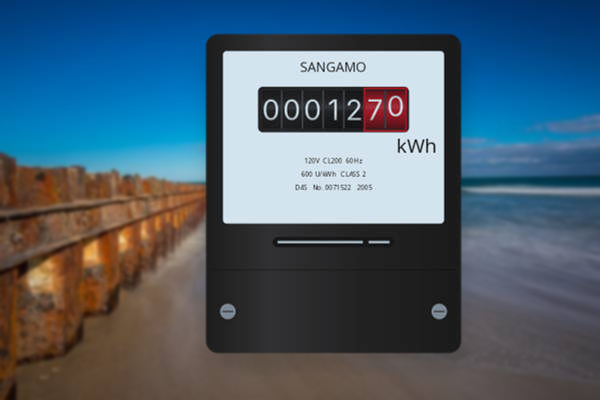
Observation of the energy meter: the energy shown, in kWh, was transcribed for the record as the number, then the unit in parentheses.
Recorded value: 12.70 (kWh)
